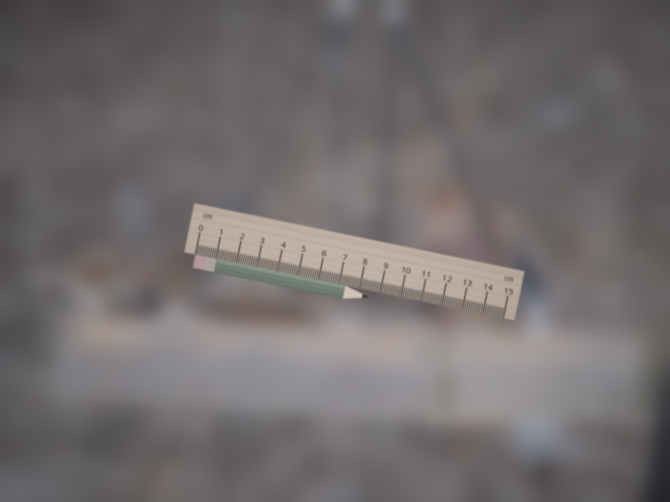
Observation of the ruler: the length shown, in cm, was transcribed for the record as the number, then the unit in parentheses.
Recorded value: 8.5 (cm)
